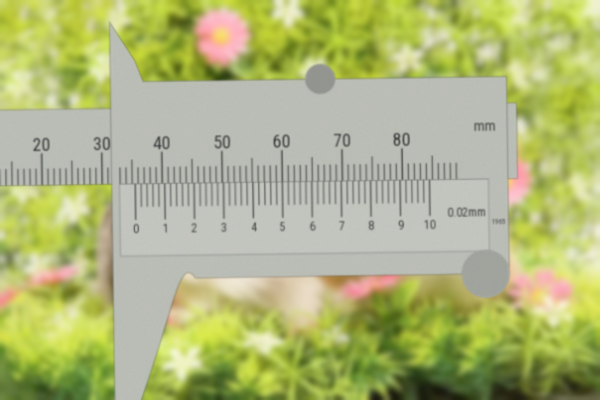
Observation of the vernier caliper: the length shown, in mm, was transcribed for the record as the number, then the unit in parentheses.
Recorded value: 35.5 (mm)
